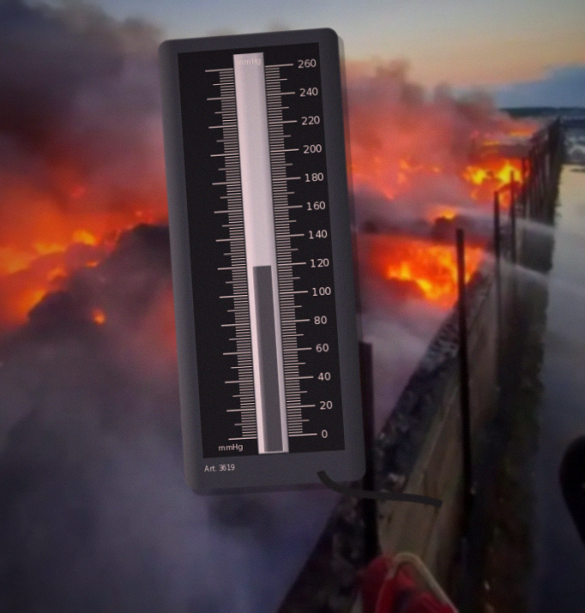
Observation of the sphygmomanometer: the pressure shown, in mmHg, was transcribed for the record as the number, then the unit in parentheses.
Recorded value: 120 (mmHg)
